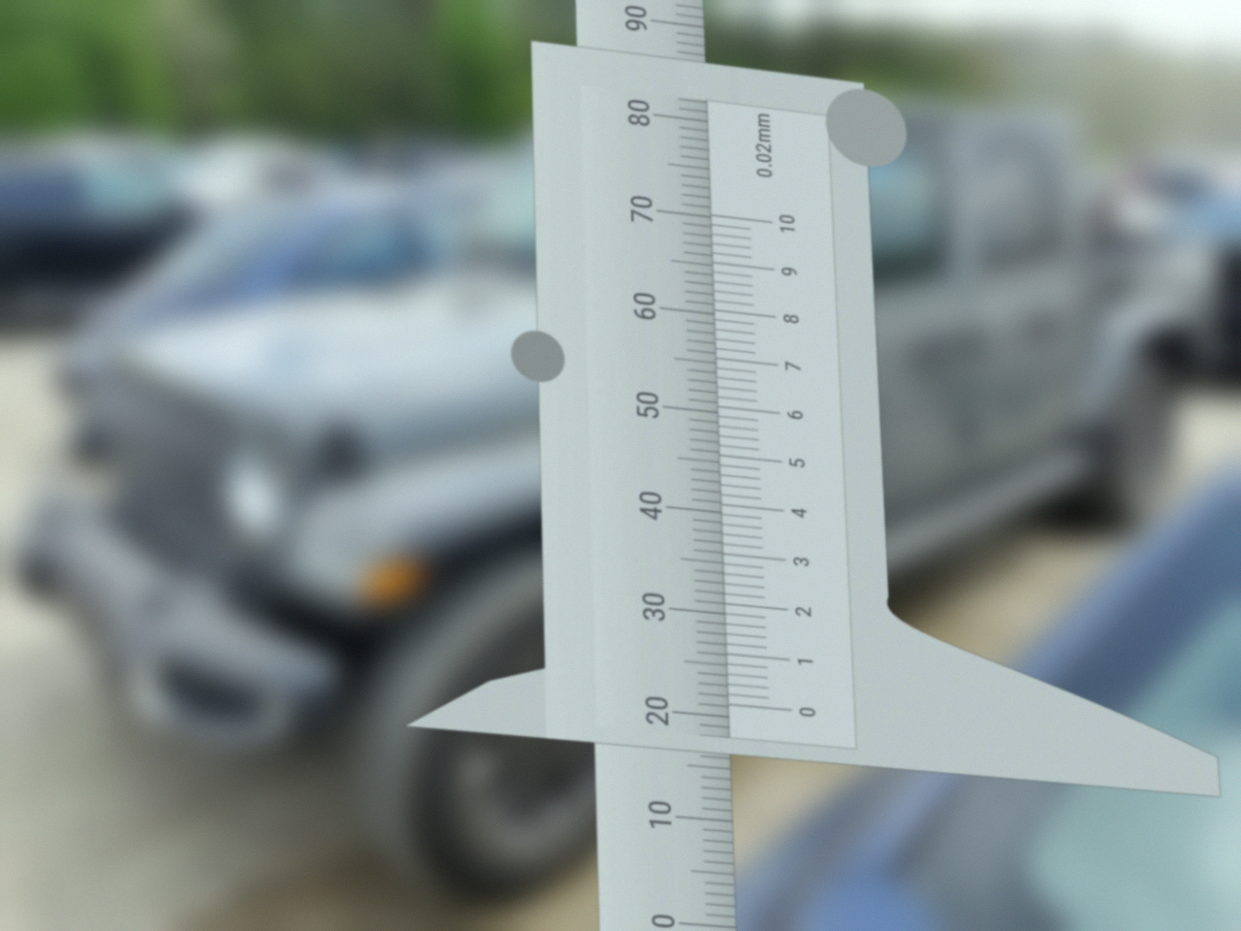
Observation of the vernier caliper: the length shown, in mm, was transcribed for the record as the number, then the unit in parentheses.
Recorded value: 21.2 (mm)
